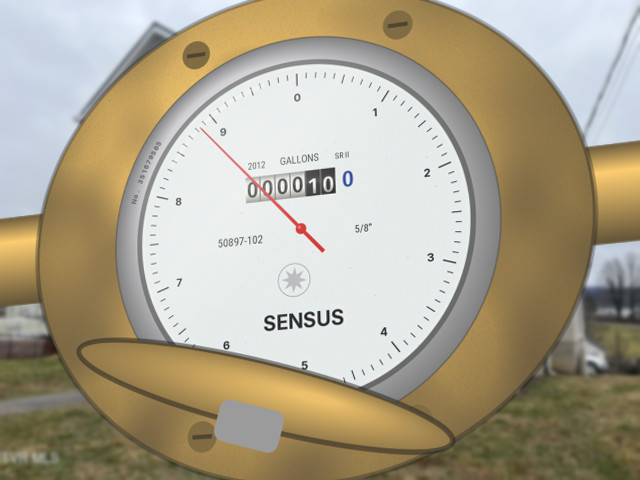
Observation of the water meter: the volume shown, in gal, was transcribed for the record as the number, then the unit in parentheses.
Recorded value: 98.8 (gal)
